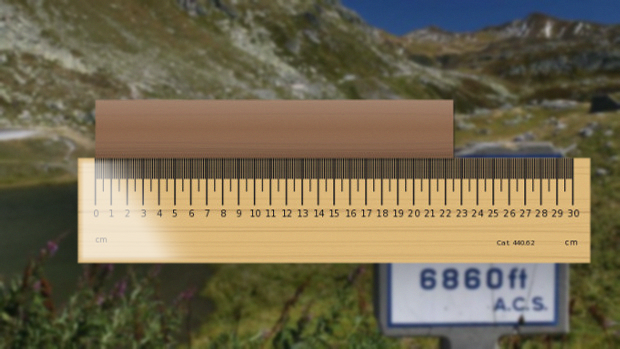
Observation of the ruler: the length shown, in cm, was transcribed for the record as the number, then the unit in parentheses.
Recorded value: 22.5 (cm)
